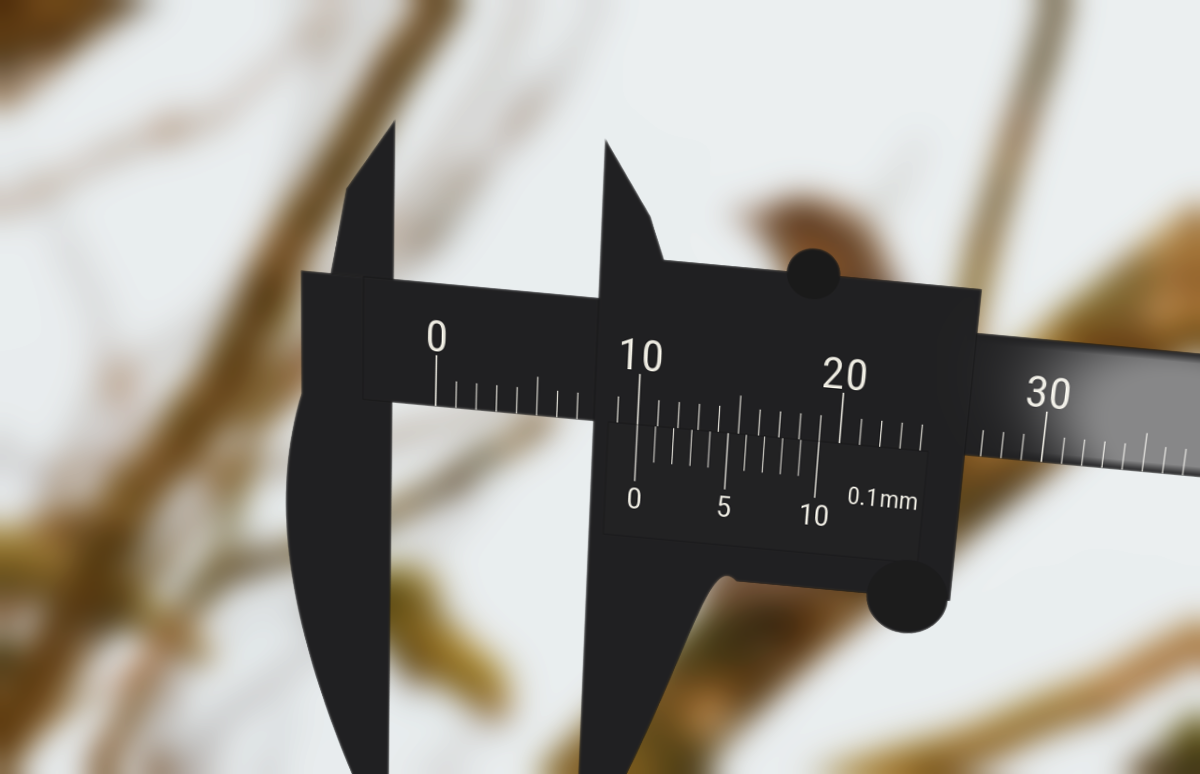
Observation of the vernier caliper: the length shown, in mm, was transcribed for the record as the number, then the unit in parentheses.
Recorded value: 10.0 (mm)
